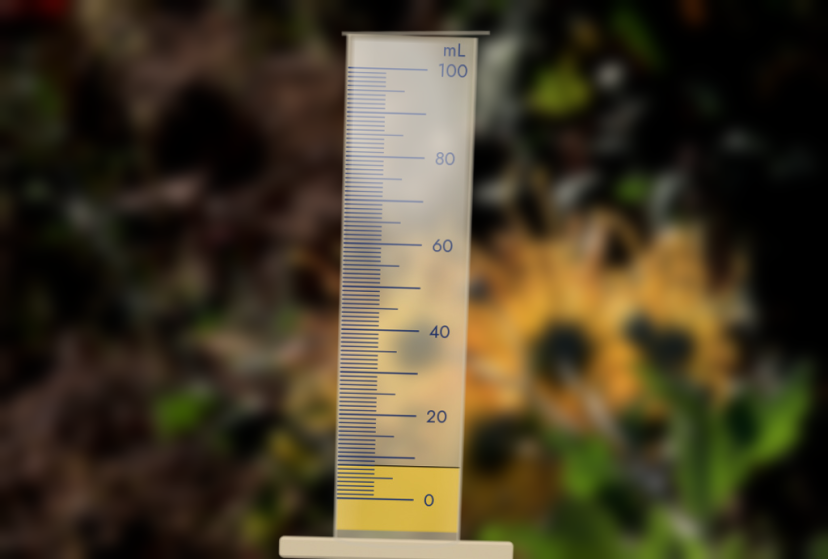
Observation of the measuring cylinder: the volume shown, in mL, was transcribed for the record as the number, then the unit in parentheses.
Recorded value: 8 (mL)
